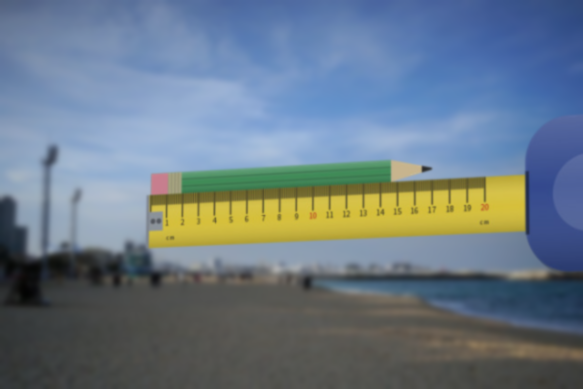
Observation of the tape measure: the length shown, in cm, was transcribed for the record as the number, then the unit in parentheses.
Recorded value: 17 (cm)
